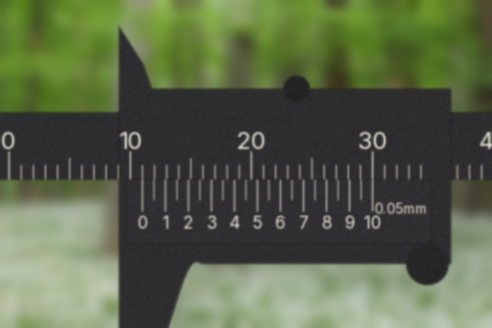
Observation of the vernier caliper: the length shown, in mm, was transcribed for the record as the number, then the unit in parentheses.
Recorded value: 11.0 (mm)
